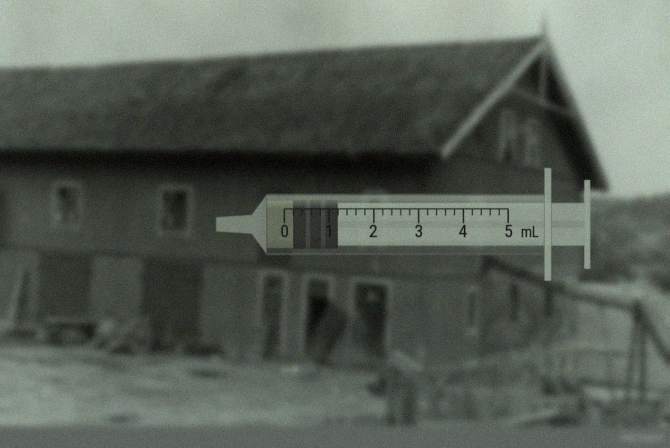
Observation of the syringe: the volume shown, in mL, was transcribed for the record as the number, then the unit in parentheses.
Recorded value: 0.2 (mL)
